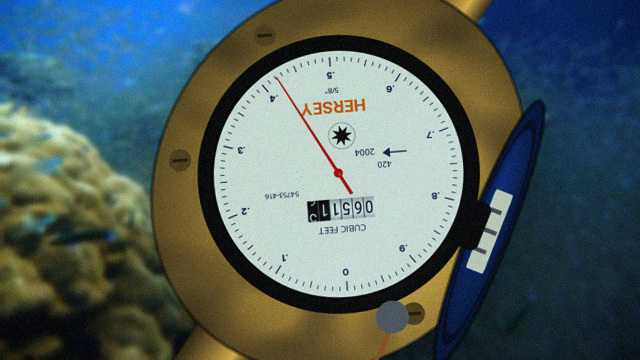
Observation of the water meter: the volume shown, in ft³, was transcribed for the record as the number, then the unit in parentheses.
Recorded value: 65115.42 (ft³)
